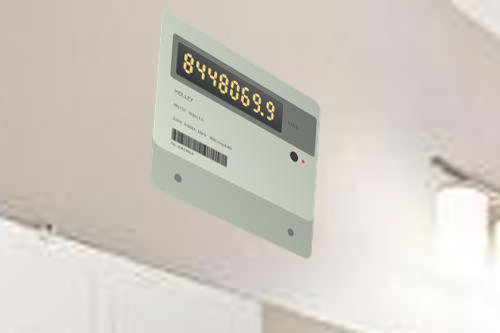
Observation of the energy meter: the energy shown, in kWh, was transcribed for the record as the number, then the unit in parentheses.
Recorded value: 8448069.9 (kWh)
